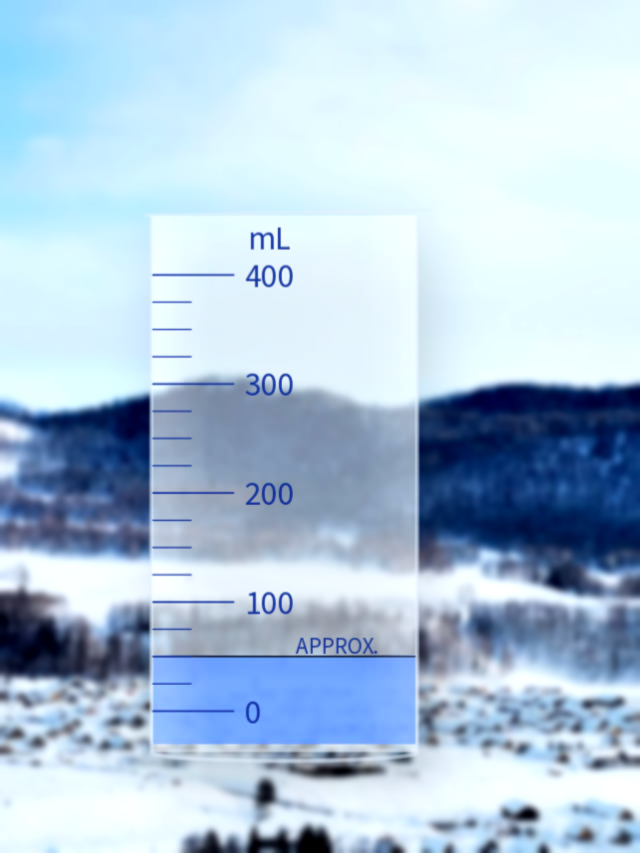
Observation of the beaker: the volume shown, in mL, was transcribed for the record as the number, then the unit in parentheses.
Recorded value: 50 (mL)
